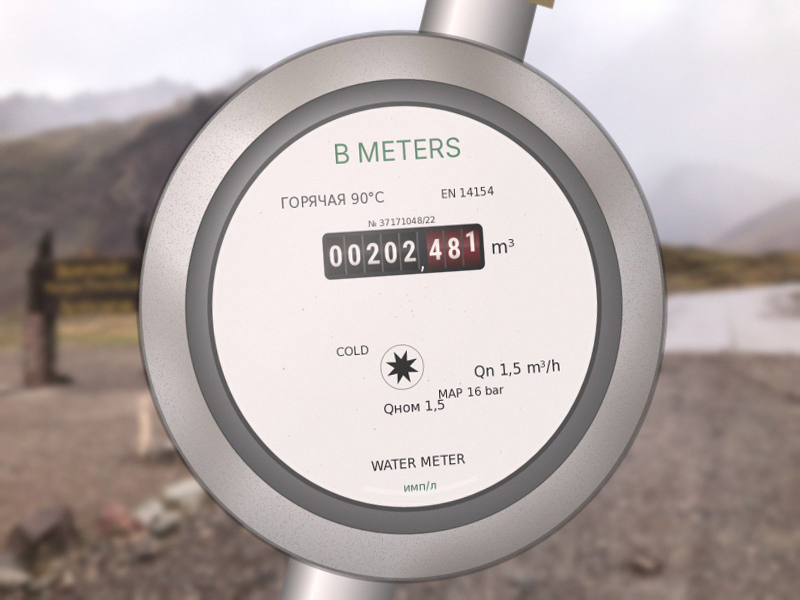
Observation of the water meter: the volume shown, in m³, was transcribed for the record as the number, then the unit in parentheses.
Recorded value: 202.481 (m³)
